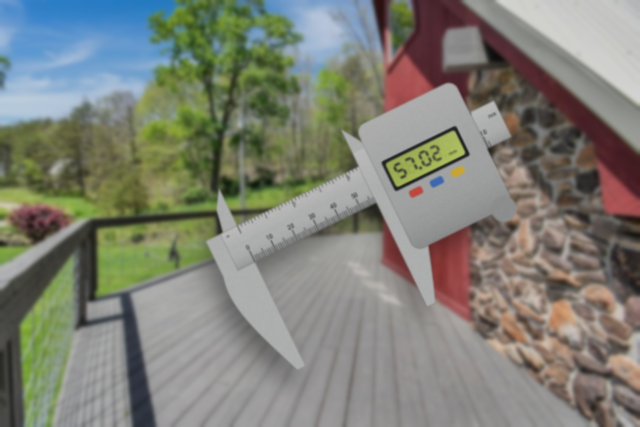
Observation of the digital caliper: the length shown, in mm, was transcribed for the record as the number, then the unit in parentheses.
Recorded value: 57.02 (mm)
